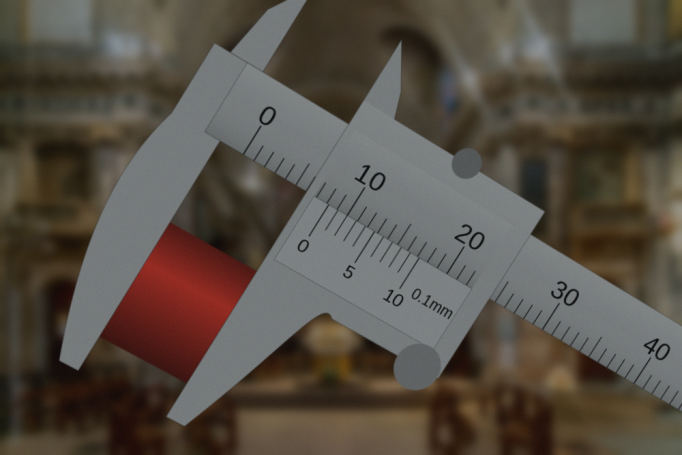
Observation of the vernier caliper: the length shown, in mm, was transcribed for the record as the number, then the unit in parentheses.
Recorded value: 8.2 (mm)
